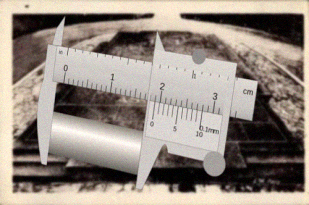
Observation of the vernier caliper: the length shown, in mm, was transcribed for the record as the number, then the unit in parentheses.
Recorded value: 19.0 (mm)
